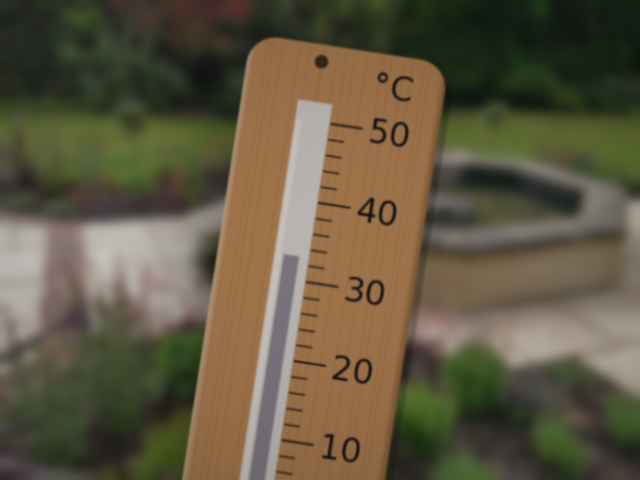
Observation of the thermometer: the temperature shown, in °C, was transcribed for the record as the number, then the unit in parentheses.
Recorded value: 33 (°C)
